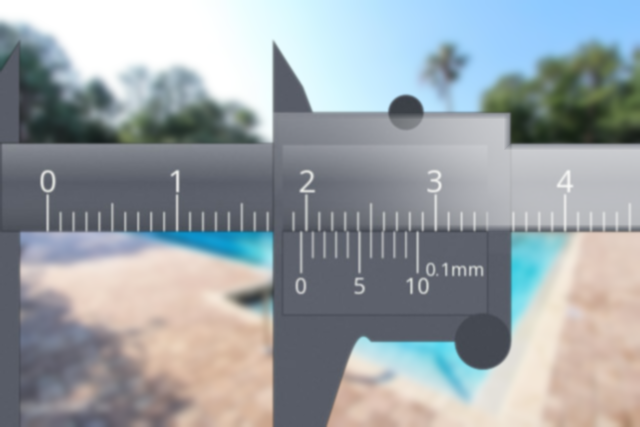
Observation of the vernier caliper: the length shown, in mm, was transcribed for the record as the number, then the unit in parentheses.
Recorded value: 19.6 (mm)
